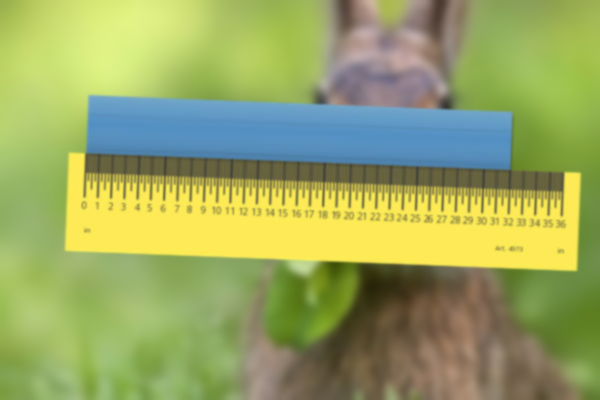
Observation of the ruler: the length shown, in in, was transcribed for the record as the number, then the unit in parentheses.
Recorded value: 32 (in)
